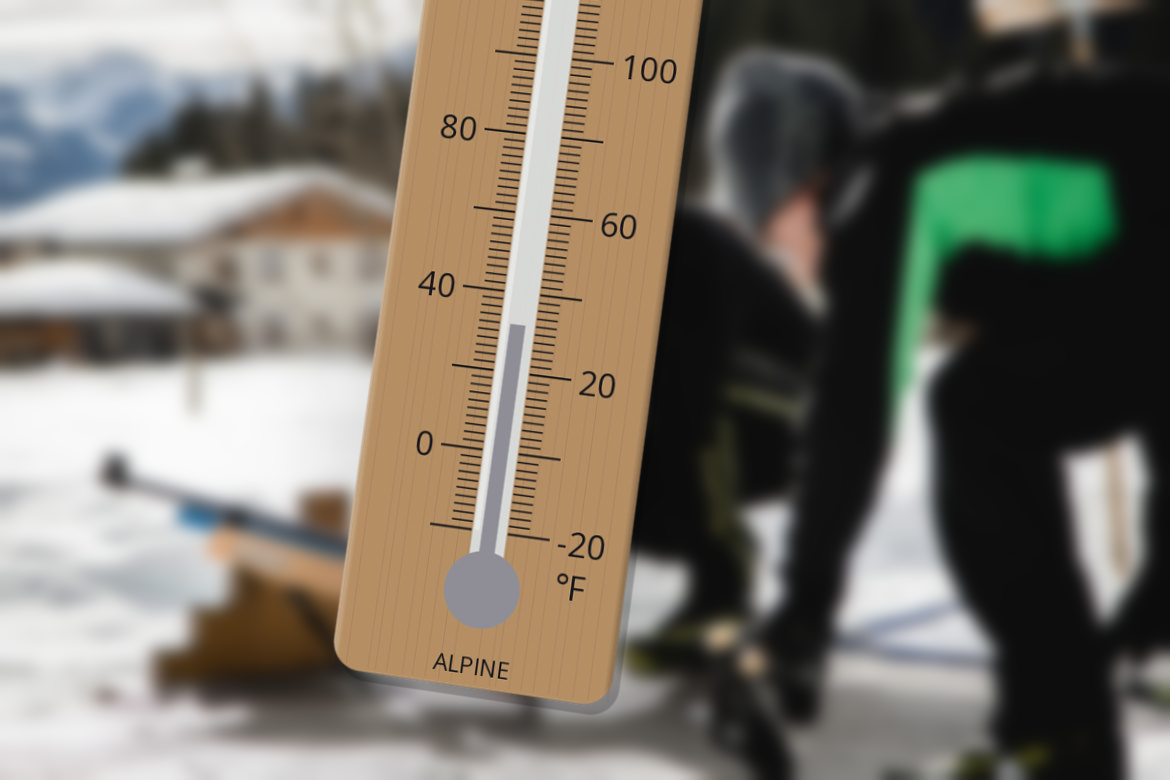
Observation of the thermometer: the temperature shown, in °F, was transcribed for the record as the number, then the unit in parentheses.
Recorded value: 32 (°F)
